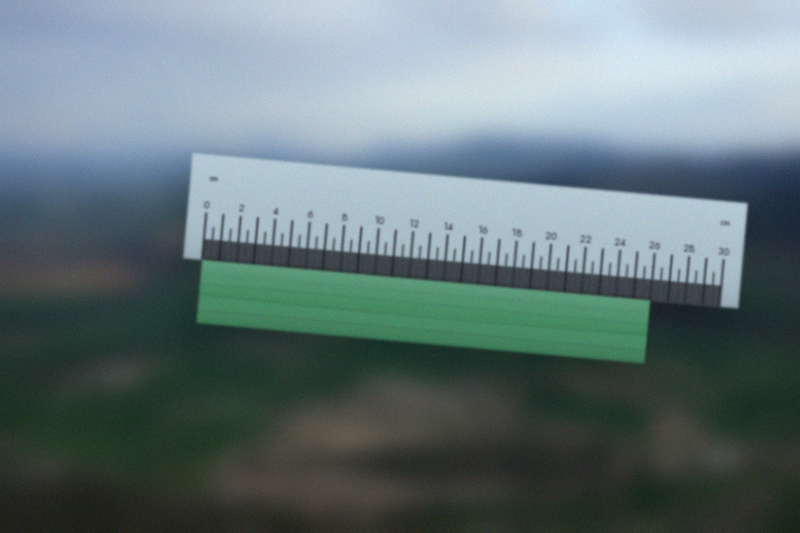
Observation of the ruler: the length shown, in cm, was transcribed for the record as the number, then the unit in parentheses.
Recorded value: 26 (cm)
